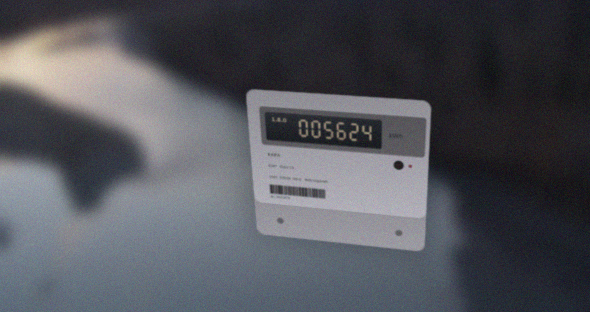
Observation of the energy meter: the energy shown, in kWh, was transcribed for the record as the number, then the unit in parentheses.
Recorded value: 5624 (kWh)
